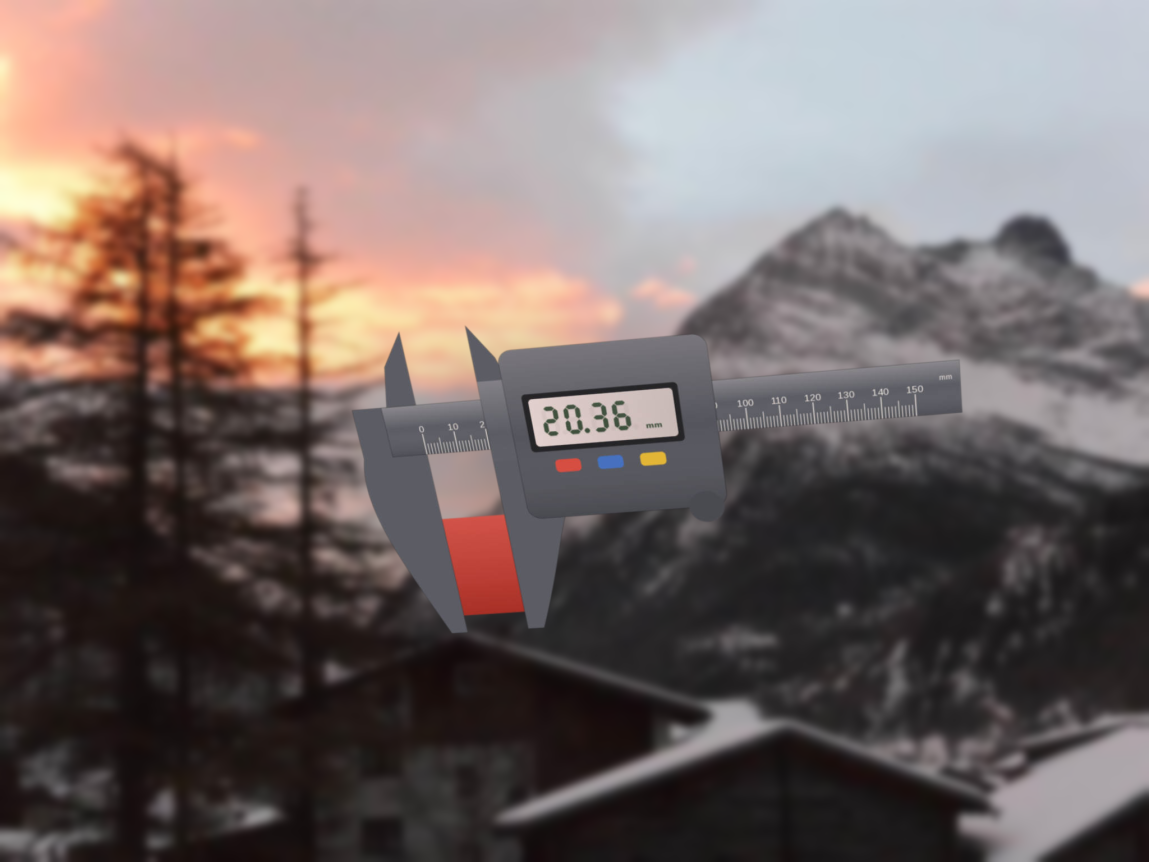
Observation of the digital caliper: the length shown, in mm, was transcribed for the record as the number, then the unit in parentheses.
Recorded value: 20.36 (mm)
